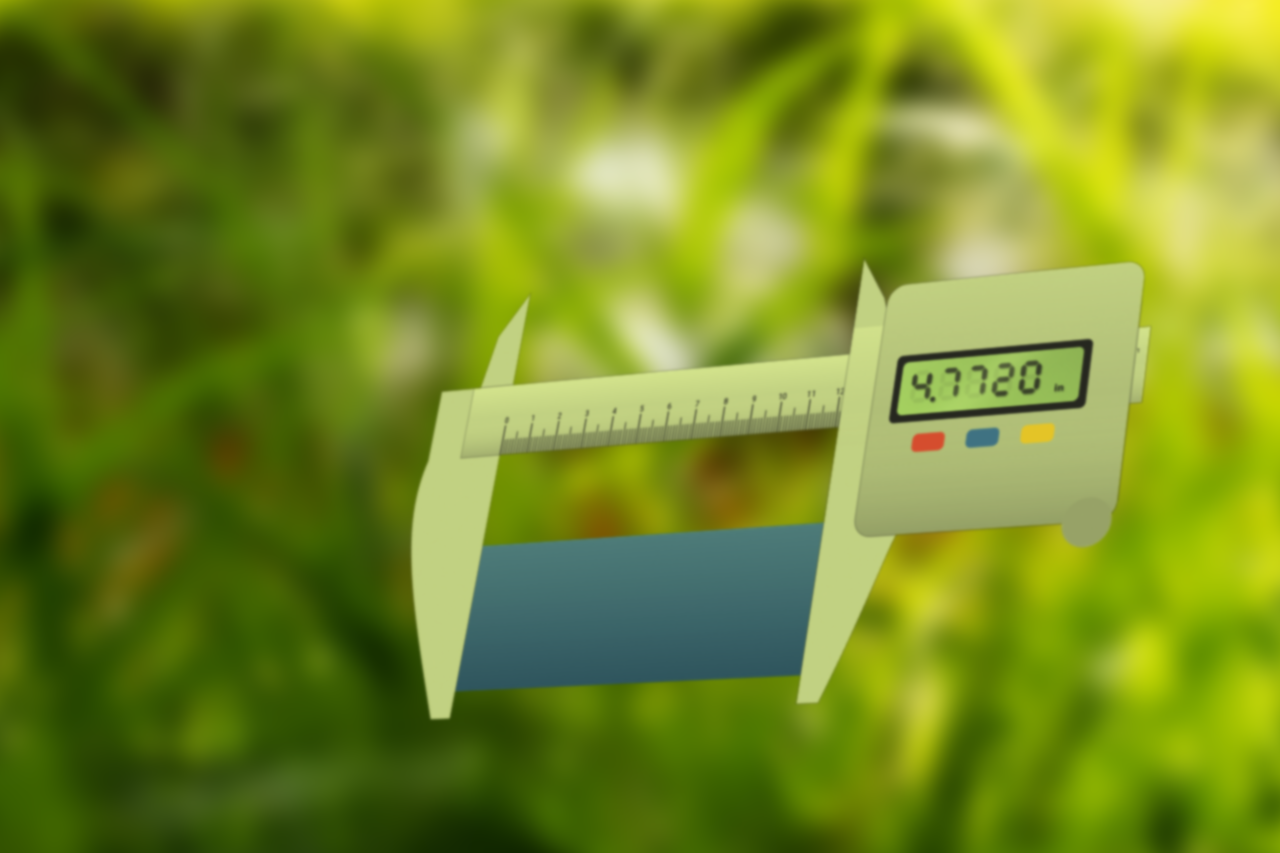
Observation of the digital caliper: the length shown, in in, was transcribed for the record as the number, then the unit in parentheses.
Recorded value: 4.7720 (in)
